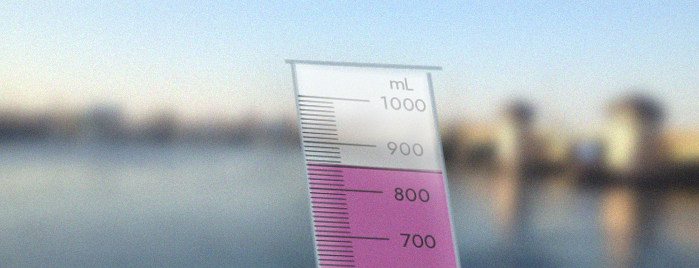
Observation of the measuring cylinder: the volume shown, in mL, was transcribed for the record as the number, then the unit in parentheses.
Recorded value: 850 (mL)
